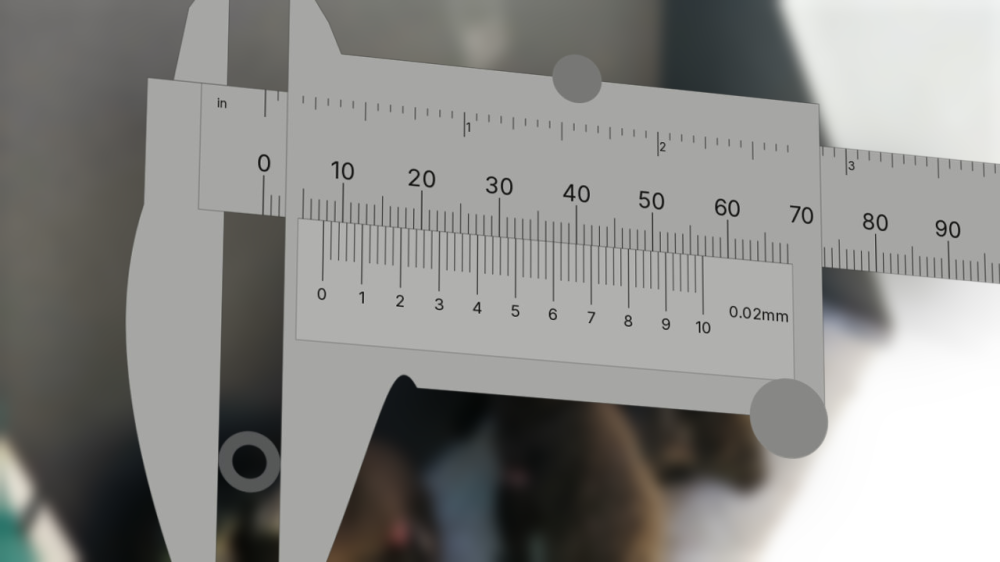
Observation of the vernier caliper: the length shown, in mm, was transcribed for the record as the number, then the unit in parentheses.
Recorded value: 7.6 (mm)
